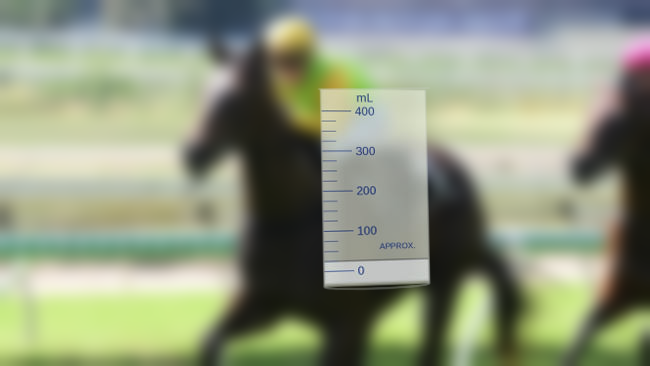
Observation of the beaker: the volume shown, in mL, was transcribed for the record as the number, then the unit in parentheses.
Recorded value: 25 (mL)
